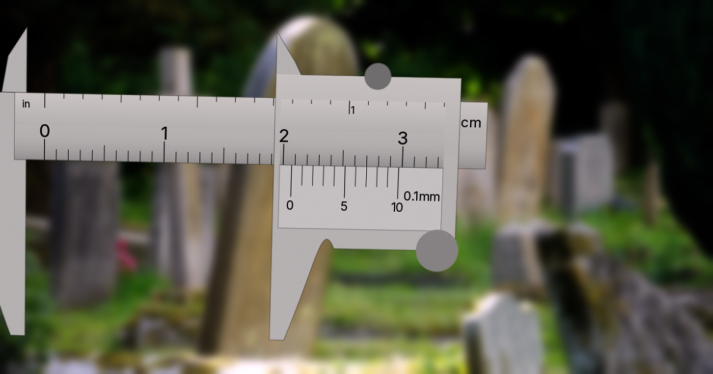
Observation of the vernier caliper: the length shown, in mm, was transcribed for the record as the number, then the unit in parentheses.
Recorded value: 20.7 (mm)
